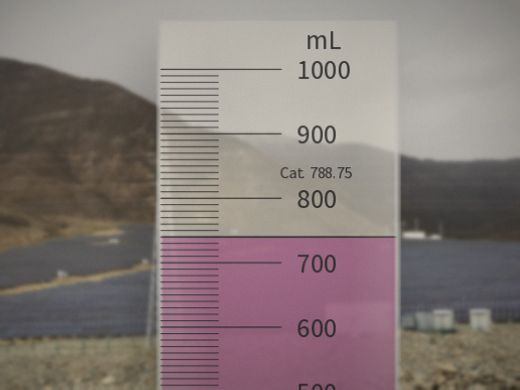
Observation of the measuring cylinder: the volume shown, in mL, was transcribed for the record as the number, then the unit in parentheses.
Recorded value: 740 (mL)
